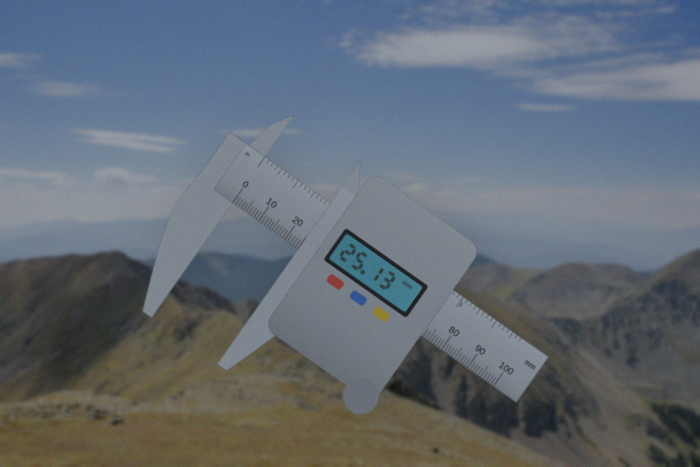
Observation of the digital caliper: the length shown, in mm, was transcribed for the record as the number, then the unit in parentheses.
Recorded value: 25.13 (mm)
